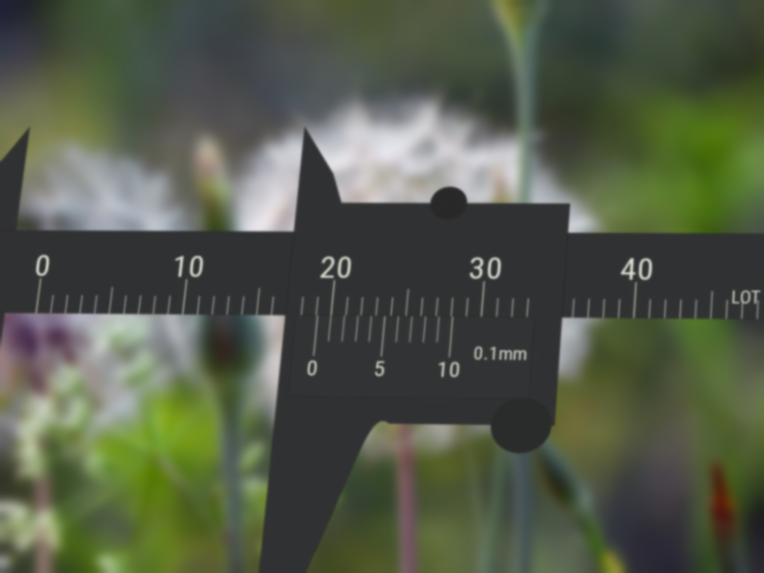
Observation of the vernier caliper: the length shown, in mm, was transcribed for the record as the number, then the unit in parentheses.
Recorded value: 19.1 (mm)
